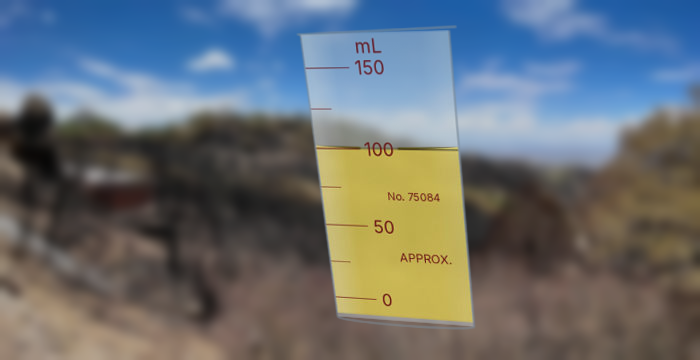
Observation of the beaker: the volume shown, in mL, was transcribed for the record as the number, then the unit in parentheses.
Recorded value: 100 (mL)
